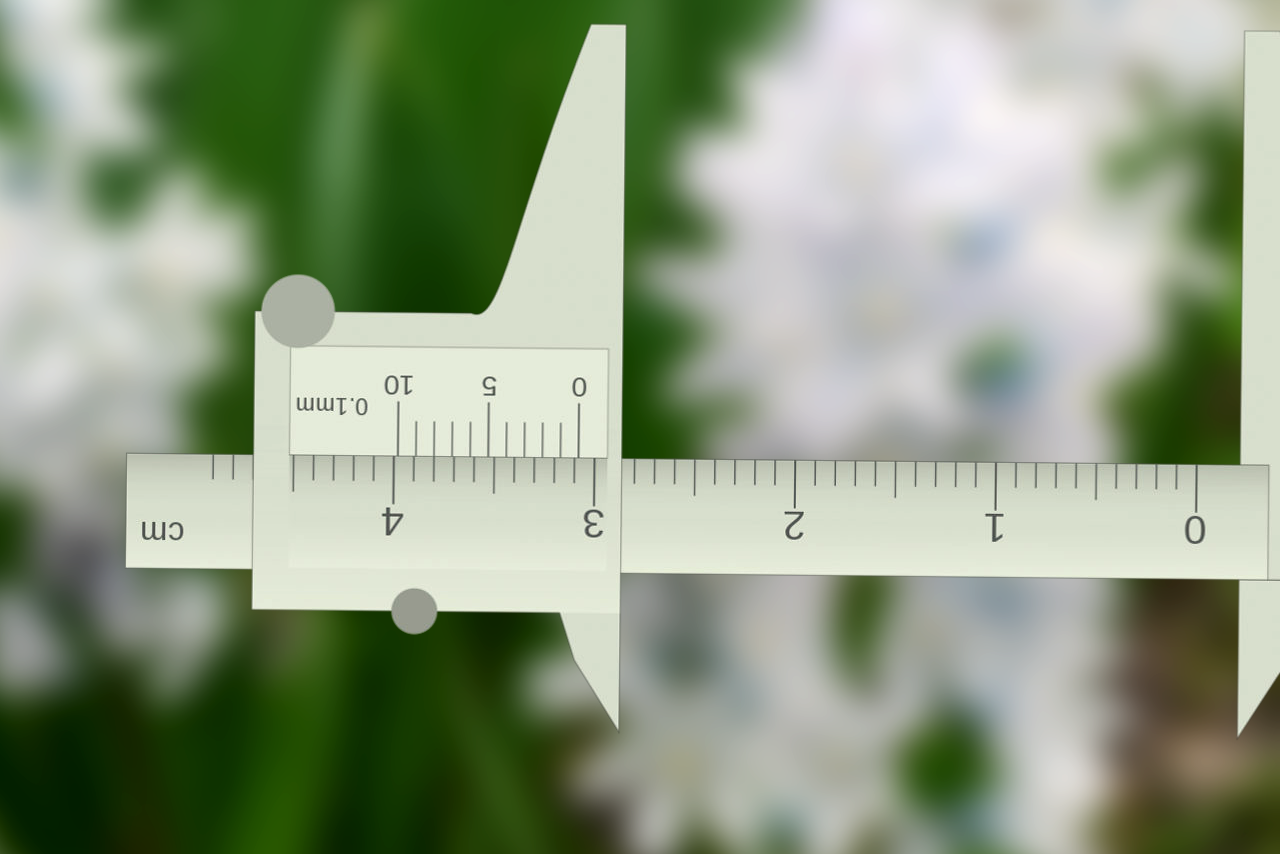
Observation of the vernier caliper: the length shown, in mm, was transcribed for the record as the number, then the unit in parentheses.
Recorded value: 30.8 (mm)
